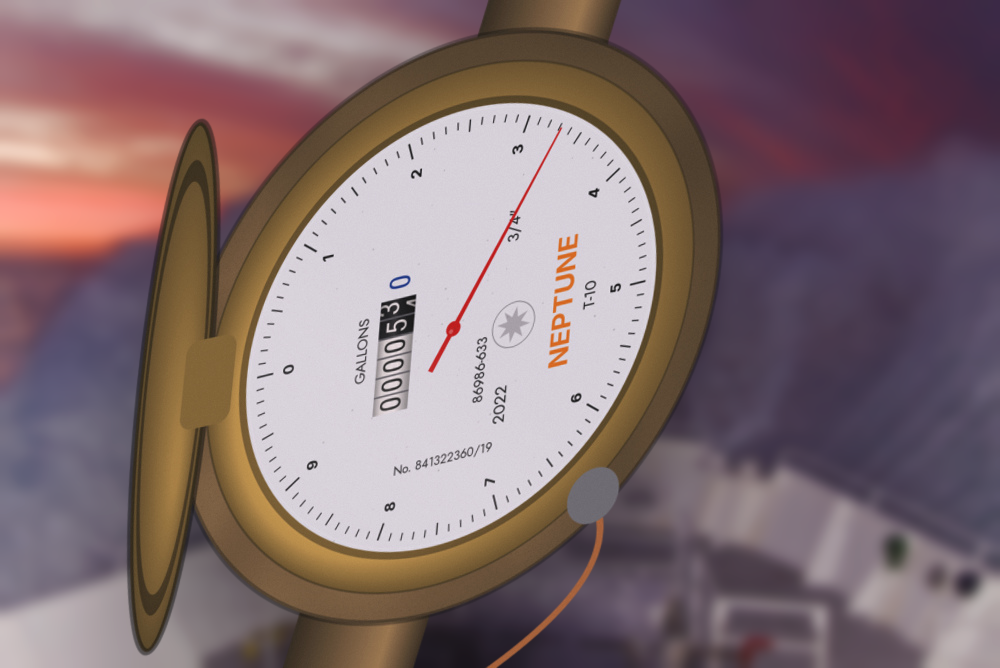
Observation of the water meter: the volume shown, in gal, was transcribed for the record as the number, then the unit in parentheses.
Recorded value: 533.3 (gal)
